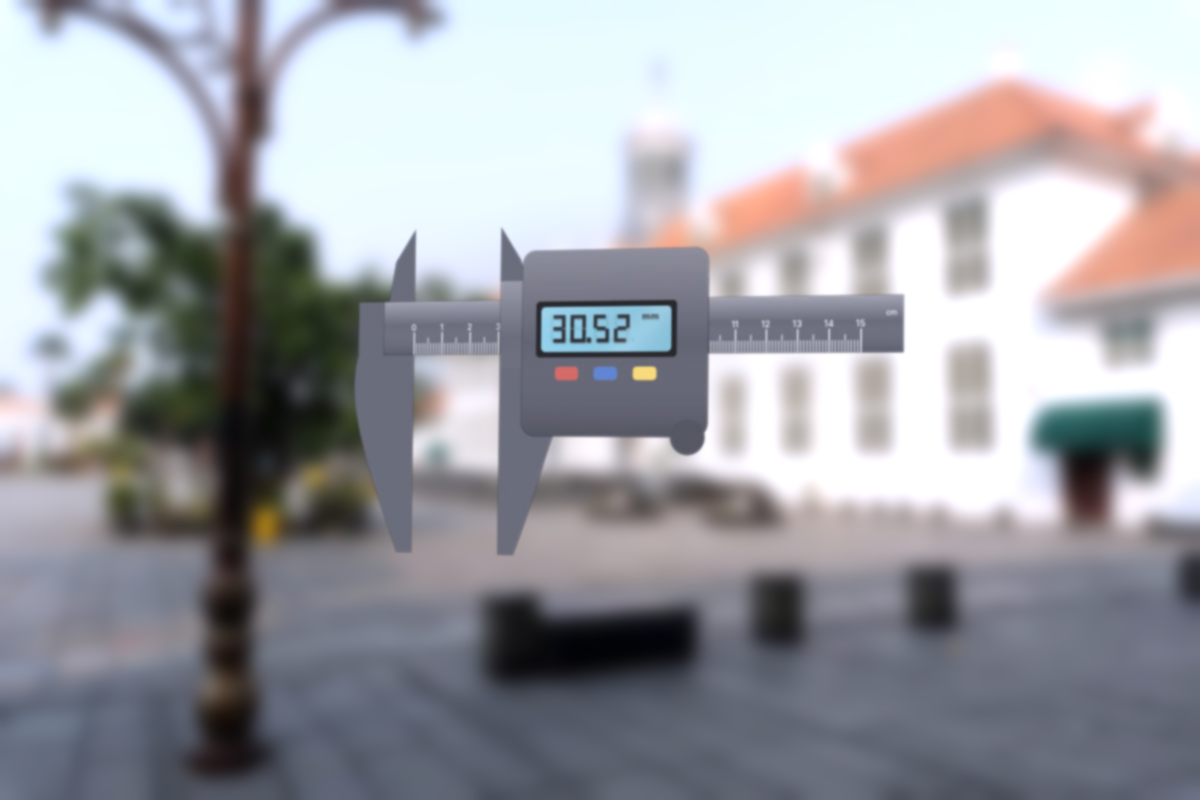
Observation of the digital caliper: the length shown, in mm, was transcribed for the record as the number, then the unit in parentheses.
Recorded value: 30.52 (mm)
